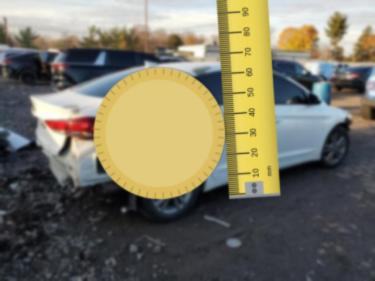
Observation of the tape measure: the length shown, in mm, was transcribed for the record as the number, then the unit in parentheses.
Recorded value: 65 (mm)
